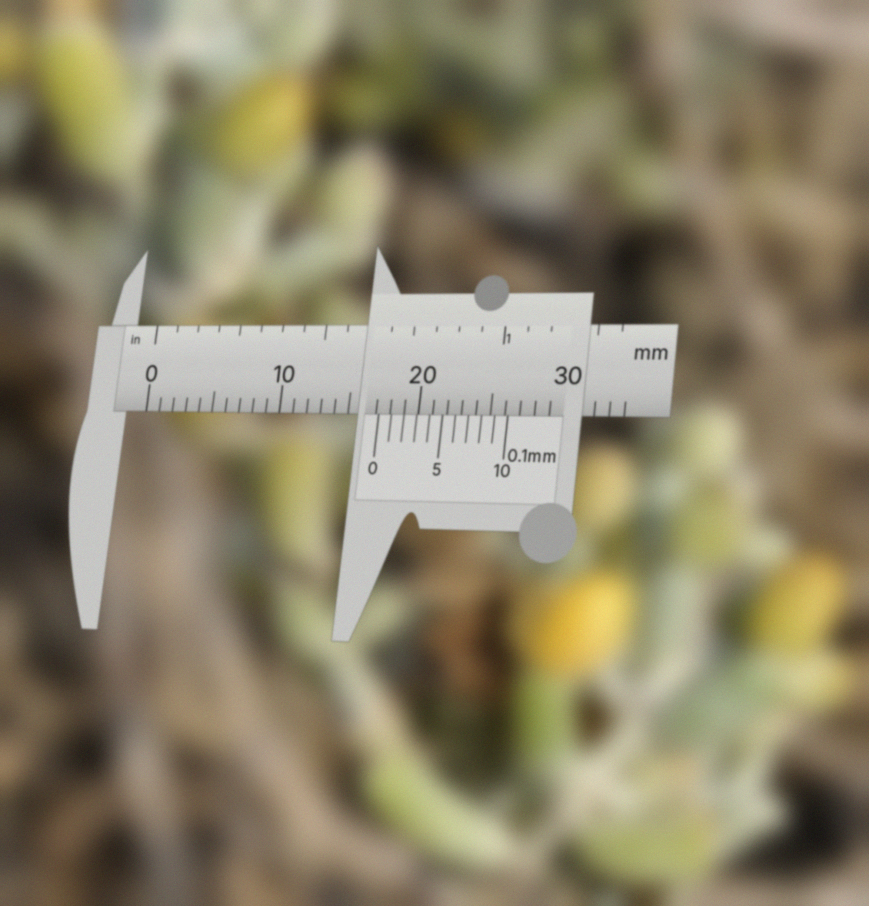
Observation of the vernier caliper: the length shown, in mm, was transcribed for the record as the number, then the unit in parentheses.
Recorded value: 17.2 (mm)
